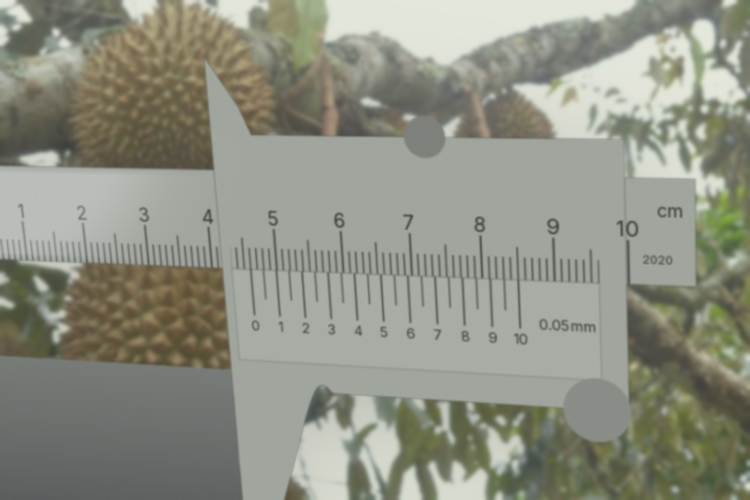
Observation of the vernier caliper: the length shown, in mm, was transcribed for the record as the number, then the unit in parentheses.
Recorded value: 46.0 (mm)
